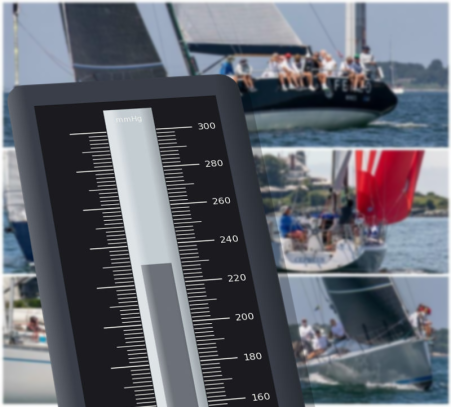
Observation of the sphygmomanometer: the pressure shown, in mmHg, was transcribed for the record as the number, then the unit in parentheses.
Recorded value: 230 (mmHg)
